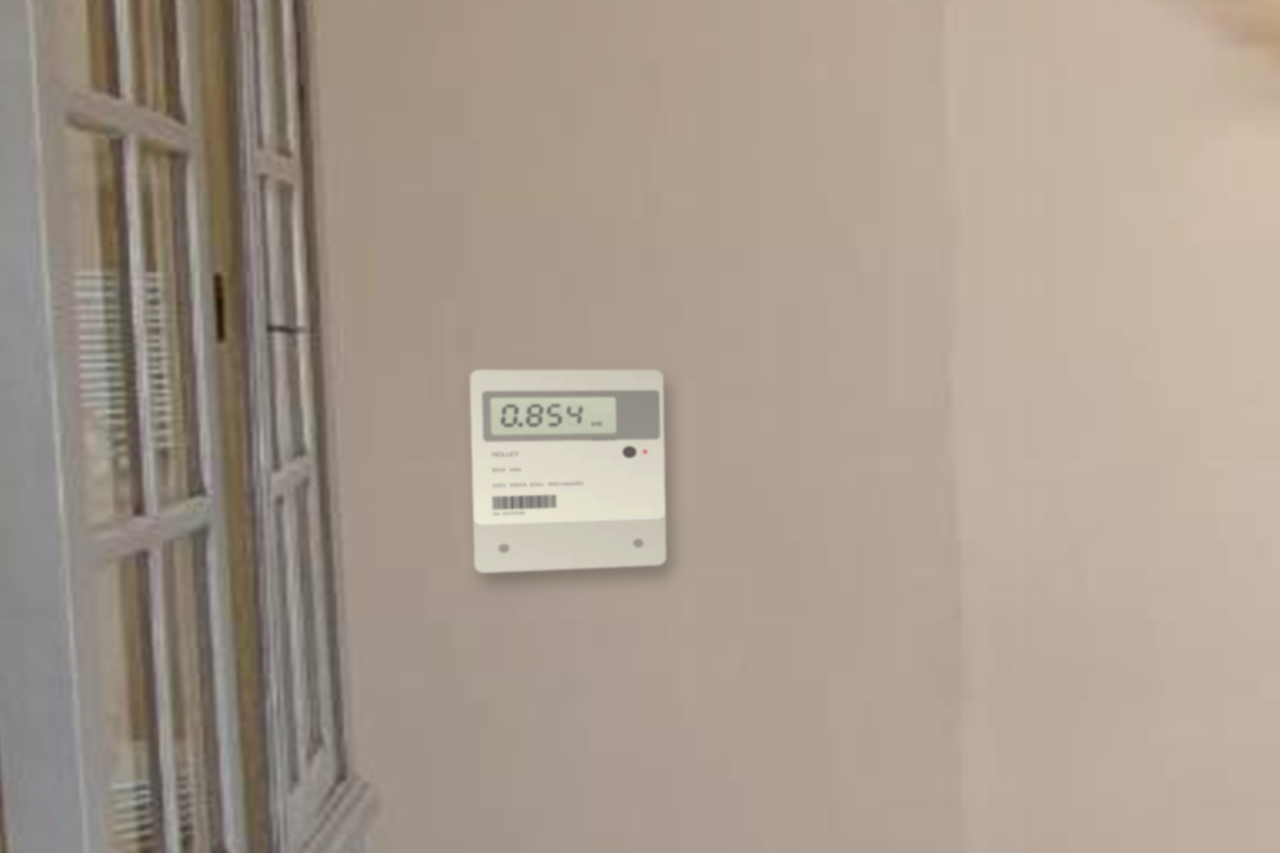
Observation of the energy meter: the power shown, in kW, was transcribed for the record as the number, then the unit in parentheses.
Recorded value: 0.854 (kW)
